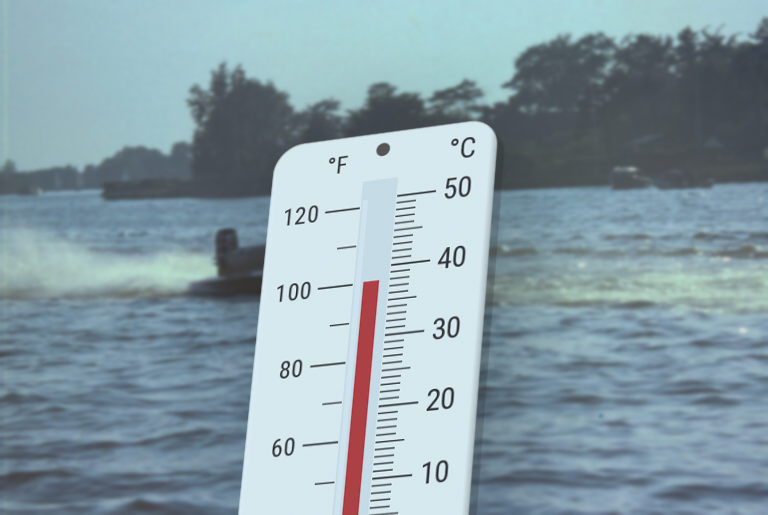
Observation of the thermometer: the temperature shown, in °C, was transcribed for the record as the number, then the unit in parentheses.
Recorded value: 38 (°C)
